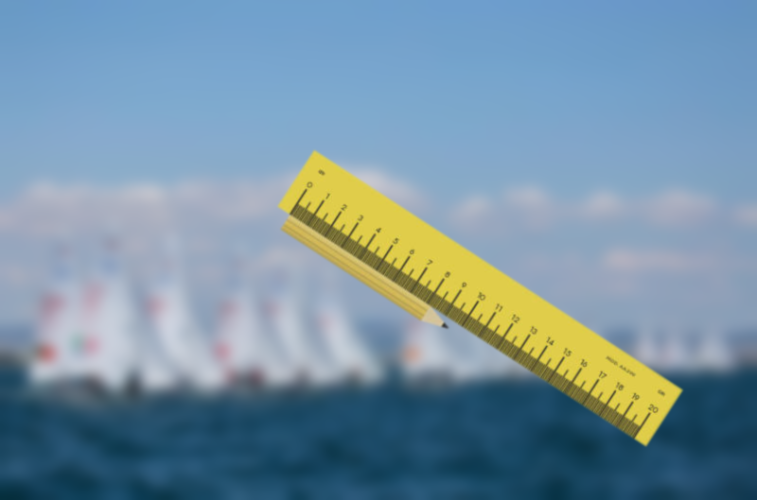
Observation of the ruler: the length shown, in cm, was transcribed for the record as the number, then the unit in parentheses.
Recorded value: 9.5 (cm)
